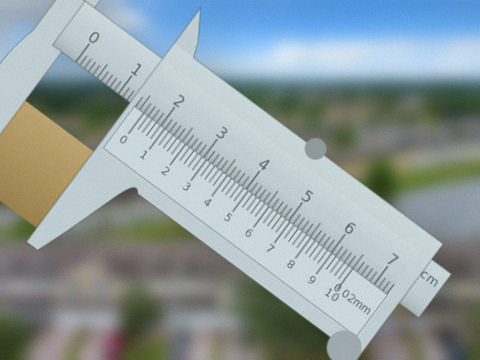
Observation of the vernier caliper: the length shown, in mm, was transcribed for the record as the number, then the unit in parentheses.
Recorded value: 16.0 (mm)
